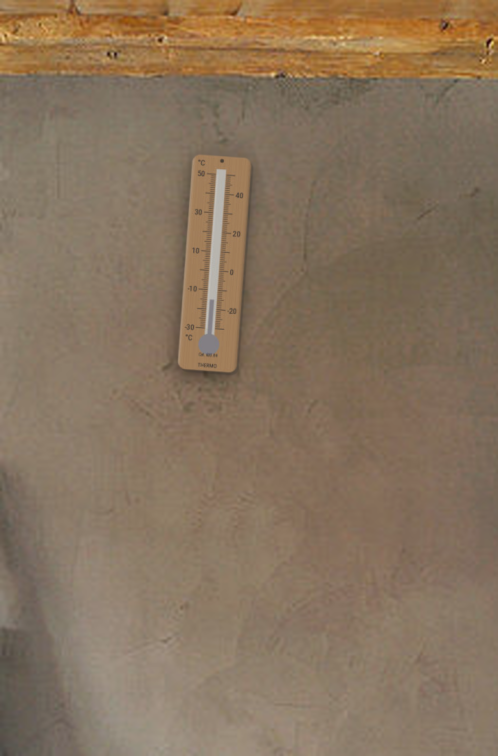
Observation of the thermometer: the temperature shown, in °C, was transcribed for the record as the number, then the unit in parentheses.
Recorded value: -15 (°C)
